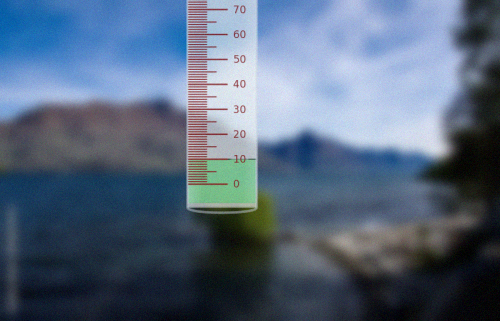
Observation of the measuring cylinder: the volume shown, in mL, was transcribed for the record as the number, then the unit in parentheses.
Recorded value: 10 (mL)
